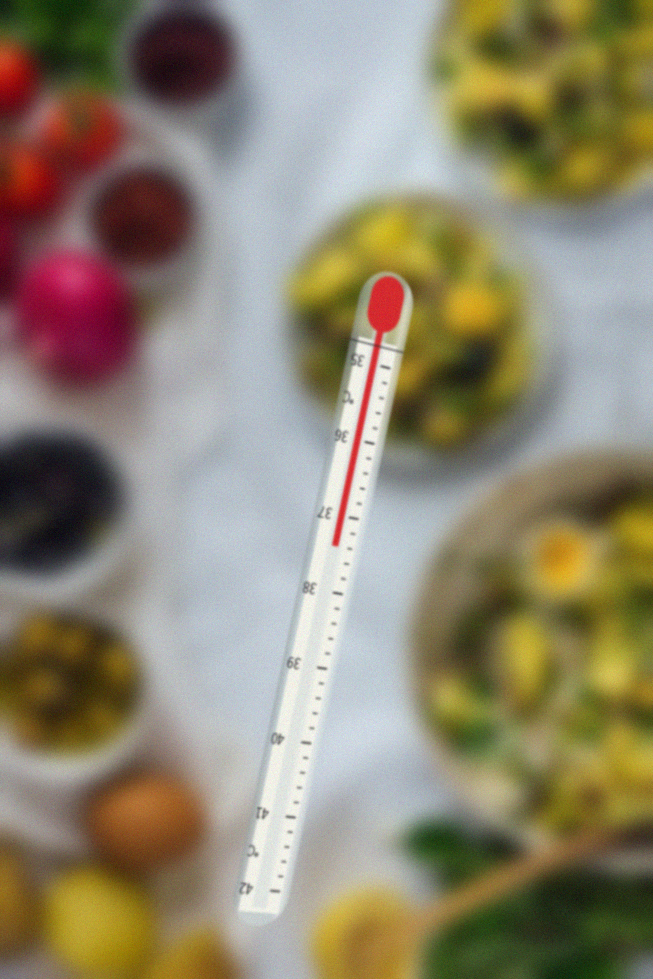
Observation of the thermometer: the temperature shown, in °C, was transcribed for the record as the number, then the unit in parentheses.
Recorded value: 37.4 (°C)
